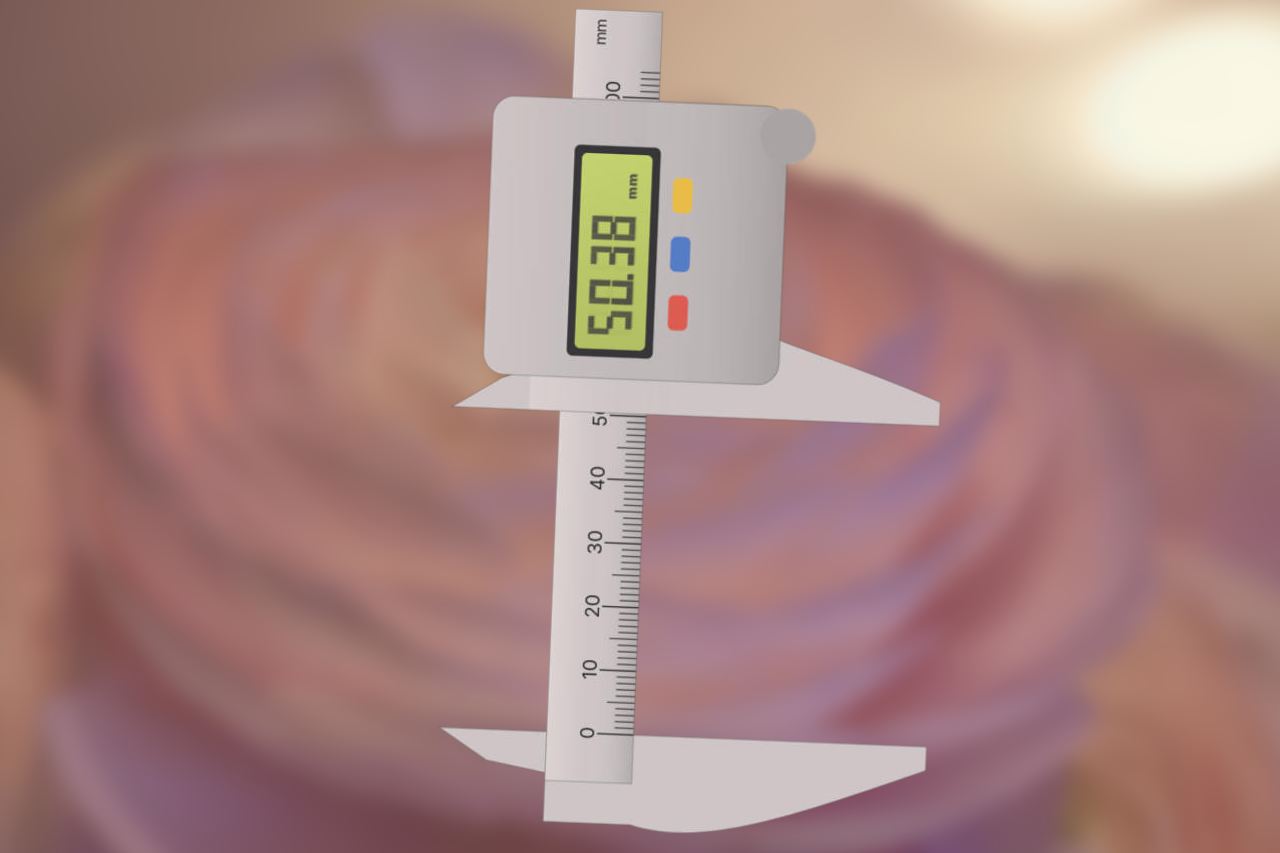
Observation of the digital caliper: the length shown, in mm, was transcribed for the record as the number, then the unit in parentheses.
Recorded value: 50.38 (mm)
